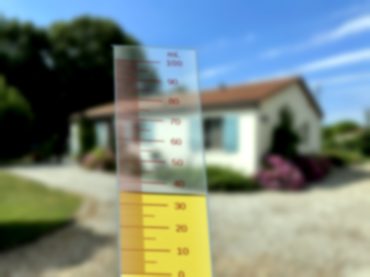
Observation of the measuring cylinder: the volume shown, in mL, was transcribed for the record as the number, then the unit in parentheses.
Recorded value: 35 (mL)
